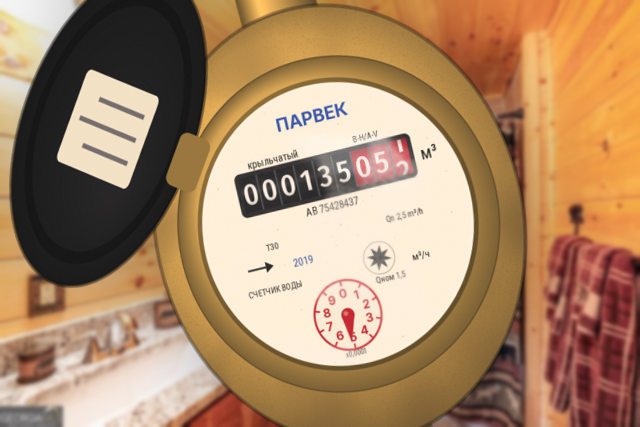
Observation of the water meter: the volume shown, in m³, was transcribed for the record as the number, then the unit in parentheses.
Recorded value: 135.0515 (m³)
